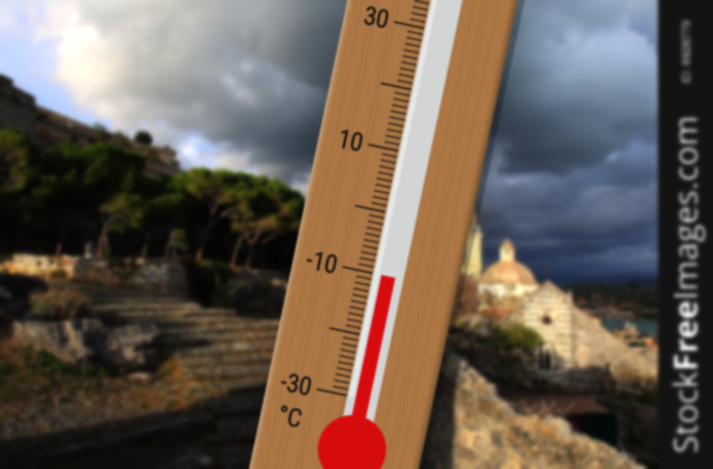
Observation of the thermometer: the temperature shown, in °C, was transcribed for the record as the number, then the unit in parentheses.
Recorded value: -10 (°C)
